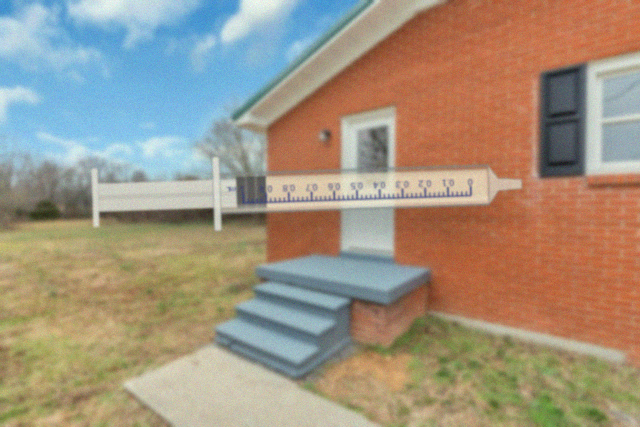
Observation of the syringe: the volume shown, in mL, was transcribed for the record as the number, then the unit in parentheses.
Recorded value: 0.9 (mL)
